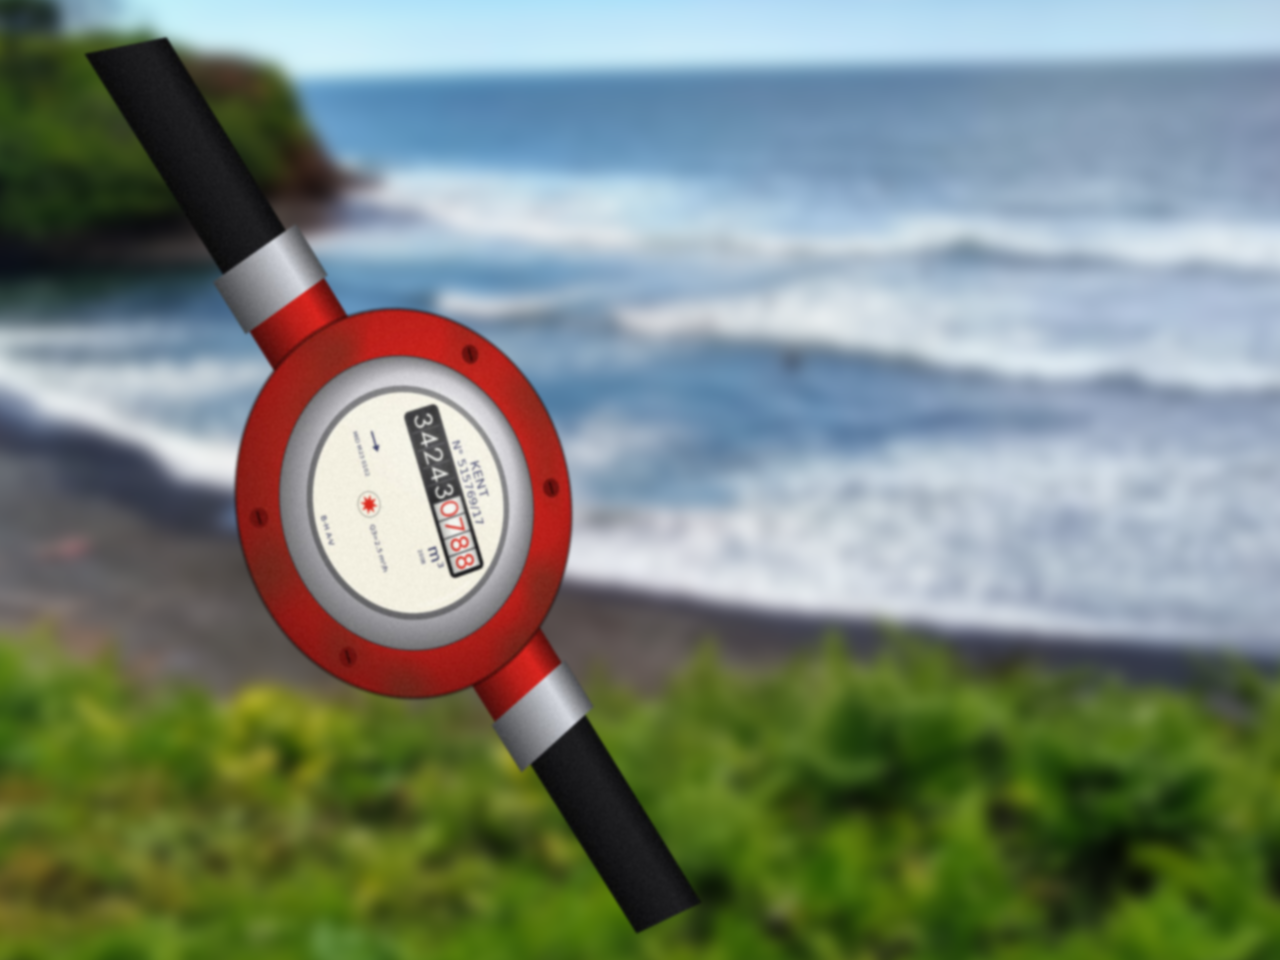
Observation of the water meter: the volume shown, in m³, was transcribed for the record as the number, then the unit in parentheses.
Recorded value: 34243.0788 (m³)
